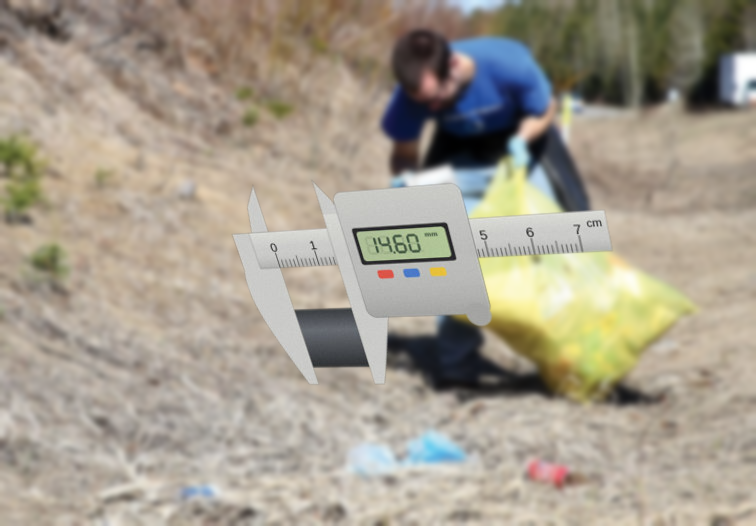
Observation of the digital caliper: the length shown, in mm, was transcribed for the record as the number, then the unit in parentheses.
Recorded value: 14.60 (mm)
